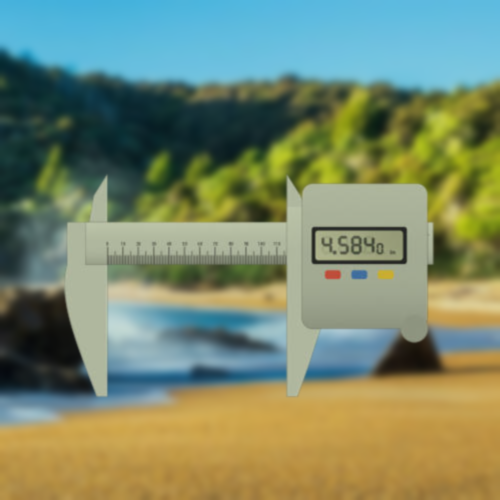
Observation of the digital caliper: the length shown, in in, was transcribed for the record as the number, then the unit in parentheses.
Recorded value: 4.5840 (in)
